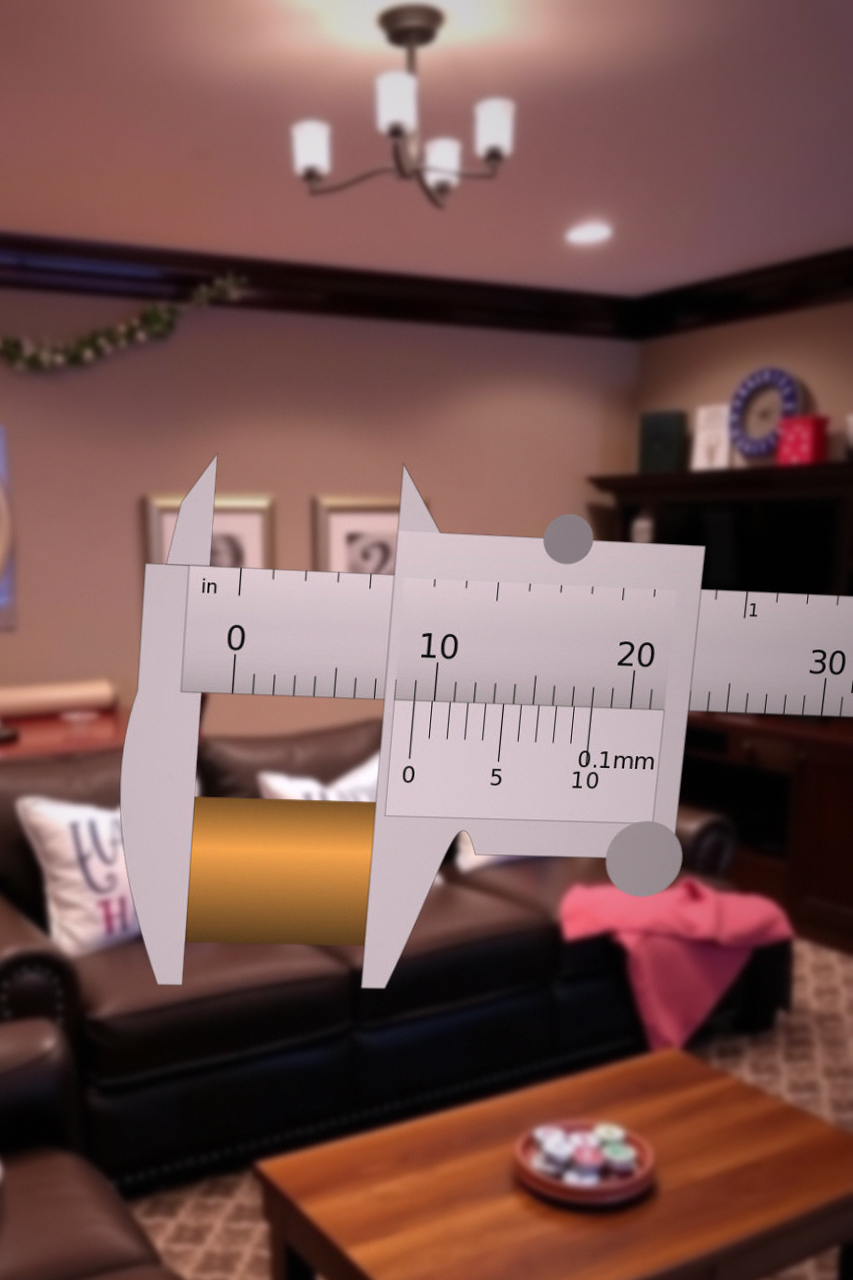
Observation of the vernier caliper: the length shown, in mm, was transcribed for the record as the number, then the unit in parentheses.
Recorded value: 9.0 (mm)
